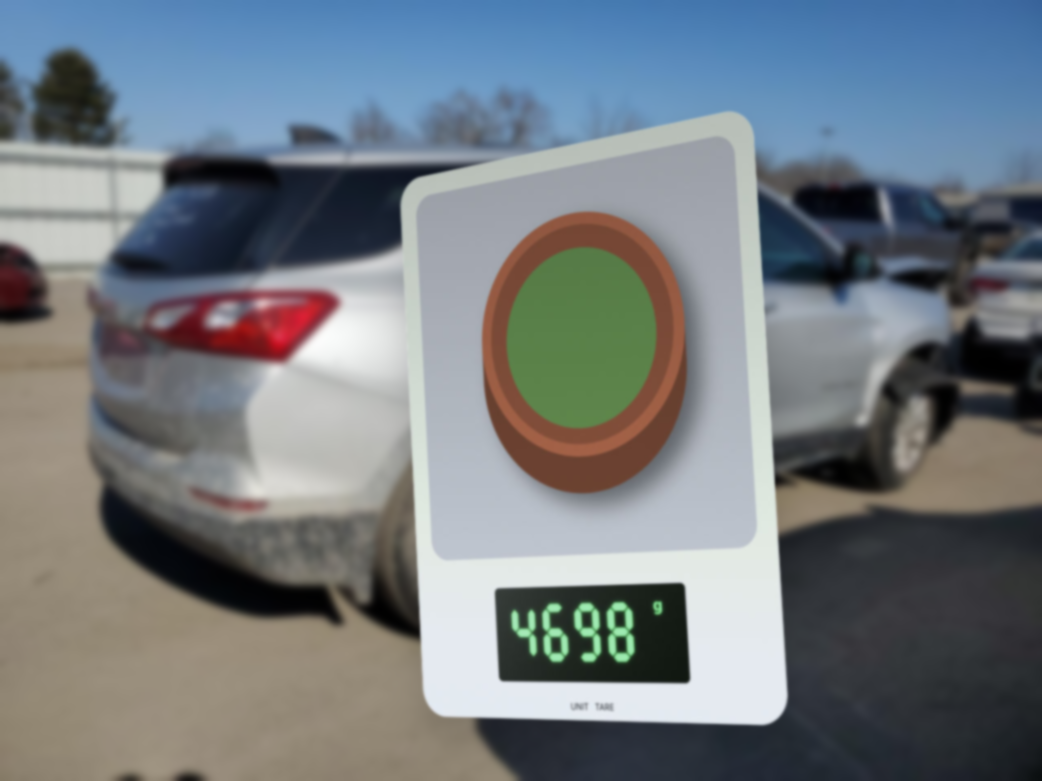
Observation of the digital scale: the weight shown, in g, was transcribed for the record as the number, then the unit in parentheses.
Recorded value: 4698 (g)
